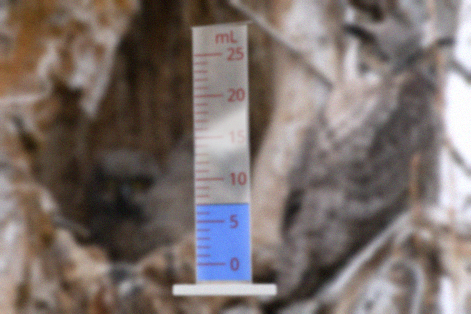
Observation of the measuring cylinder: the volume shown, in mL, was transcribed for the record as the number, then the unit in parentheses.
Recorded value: 7 (mL)
